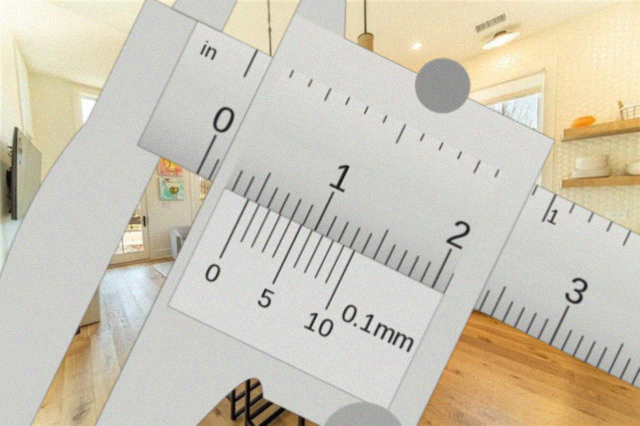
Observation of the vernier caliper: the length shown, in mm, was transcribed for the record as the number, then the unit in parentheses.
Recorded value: 4.4 (mm)
